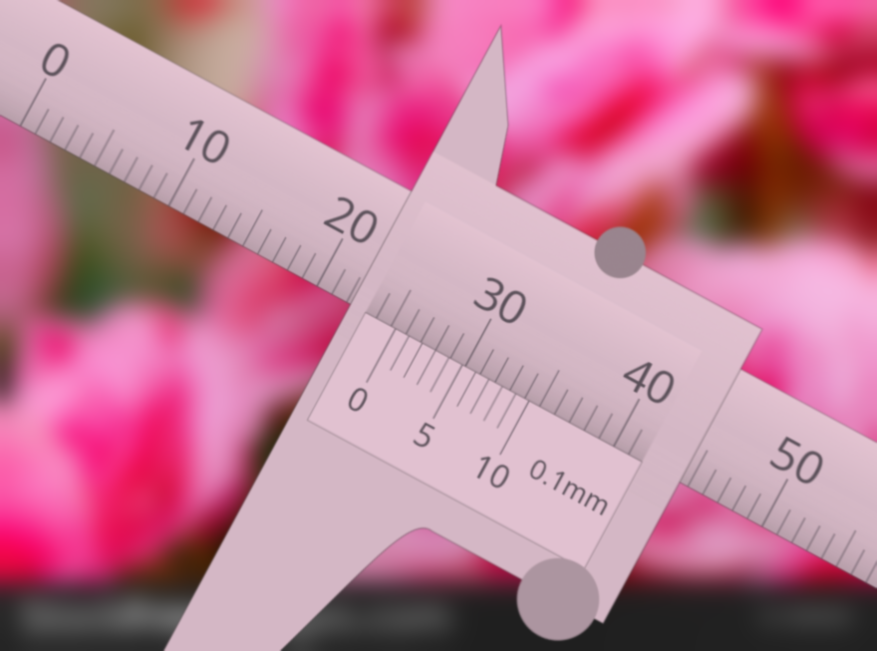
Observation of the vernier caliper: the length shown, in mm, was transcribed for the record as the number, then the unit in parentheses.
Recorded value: 25.3 (mm)
